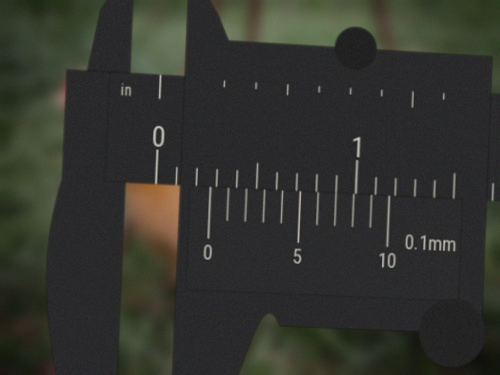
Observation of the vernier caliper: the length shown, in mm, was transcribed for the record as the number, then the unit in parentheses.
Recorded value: 2.7 (mm)
